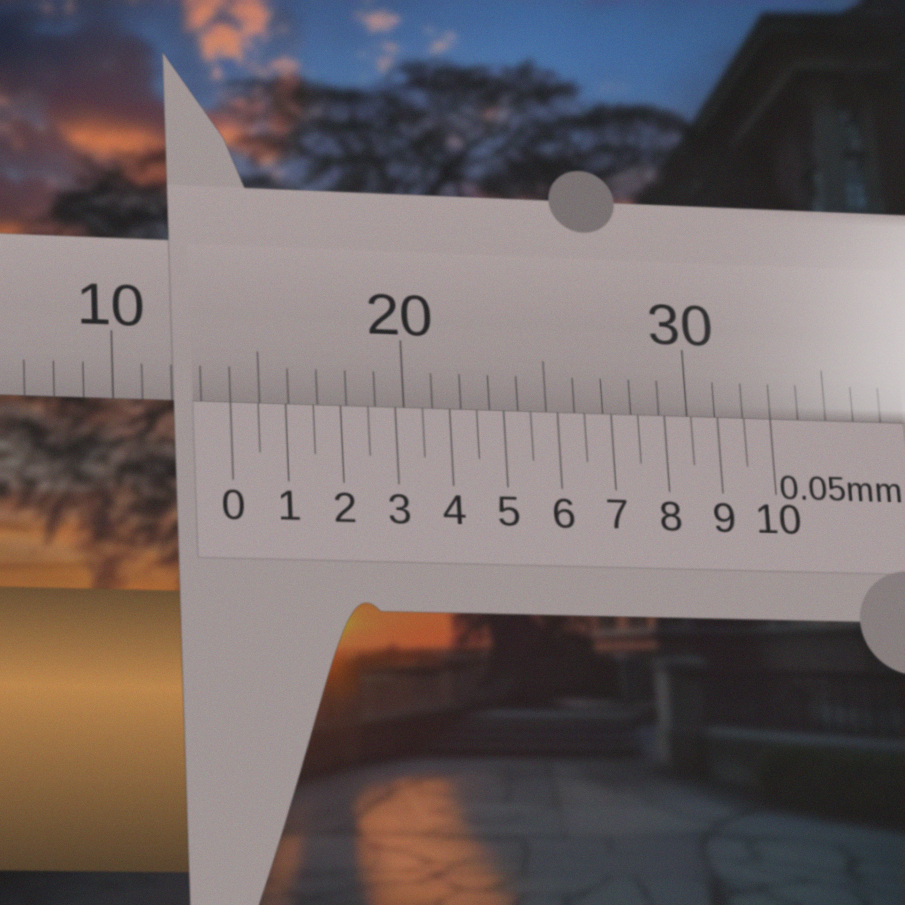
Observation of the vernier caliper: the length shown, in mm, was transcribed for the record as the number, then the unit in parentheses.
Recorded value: 14.00 (mm)
